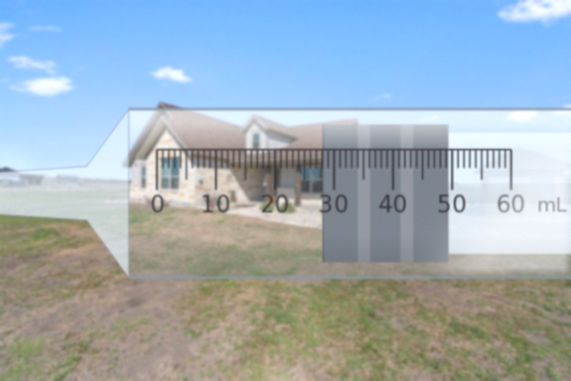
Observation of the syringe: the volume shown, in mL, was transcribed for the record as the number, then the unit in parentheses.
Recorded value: 28 (mL)
